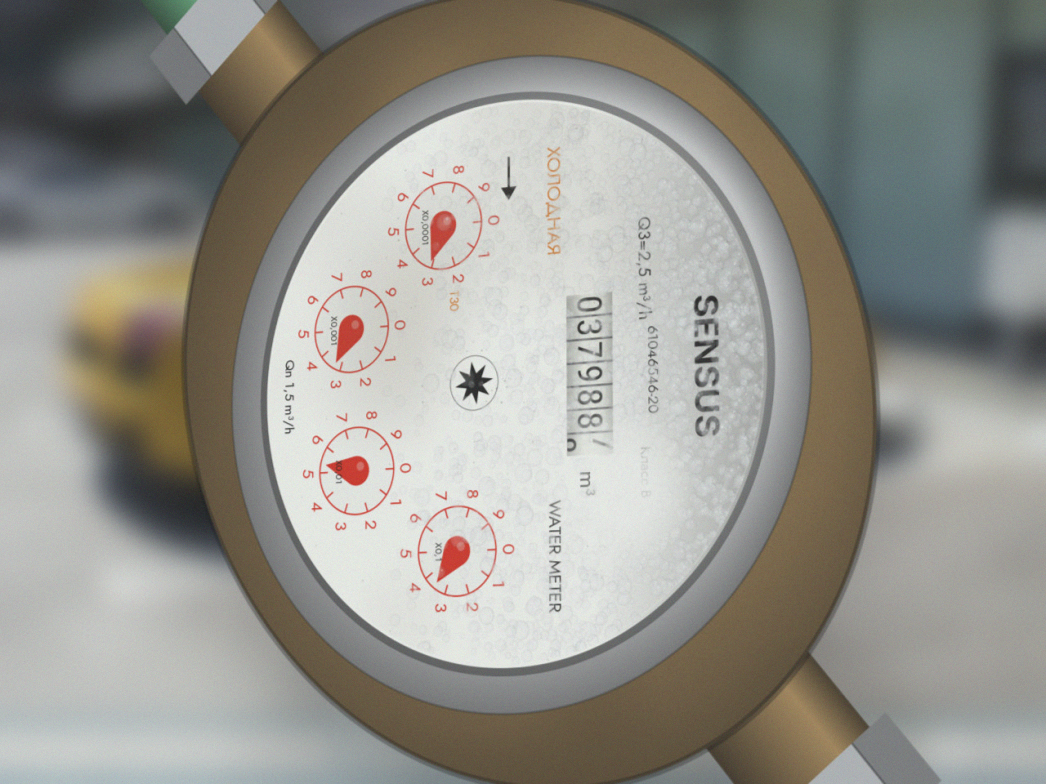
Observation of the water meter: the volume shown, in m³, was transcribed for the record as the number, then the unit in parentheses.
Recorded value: 379887.3533 (m³)
